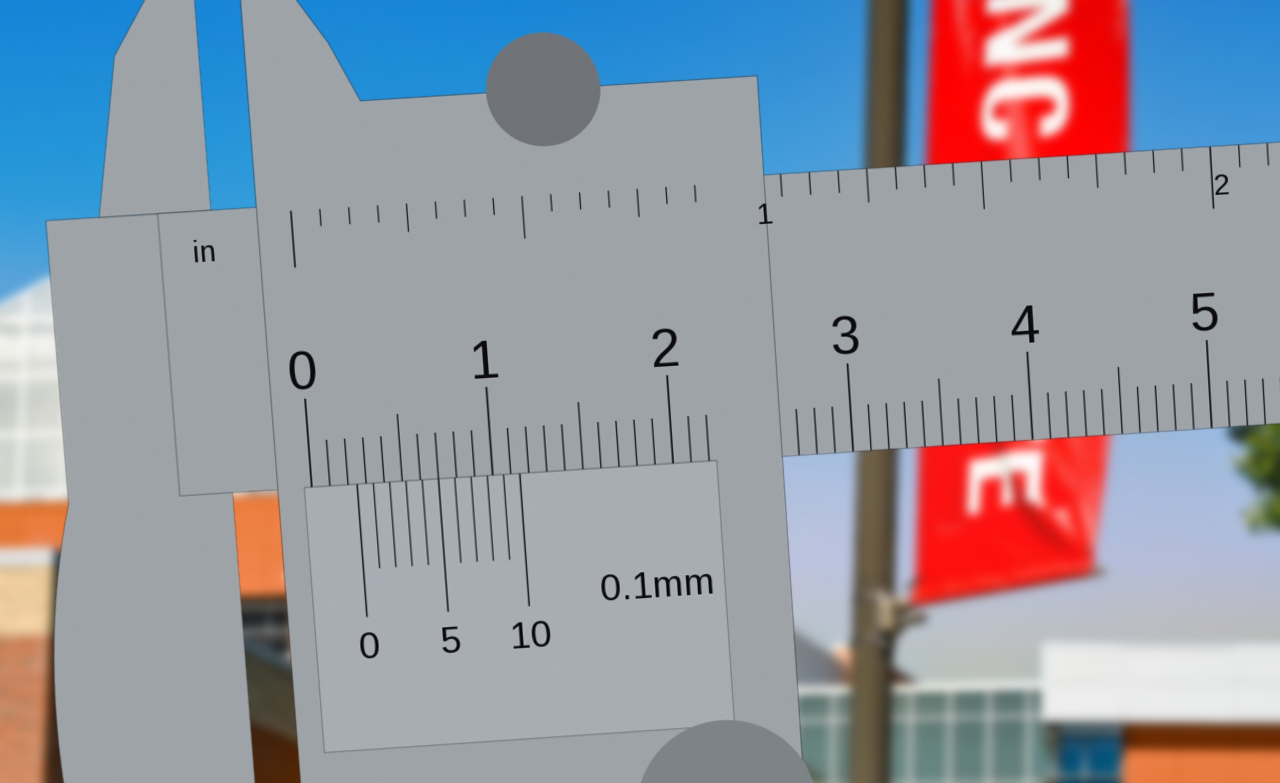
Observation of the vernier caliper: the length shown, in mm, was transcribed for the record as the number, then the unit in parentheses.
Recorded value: 2.5 (mm)
